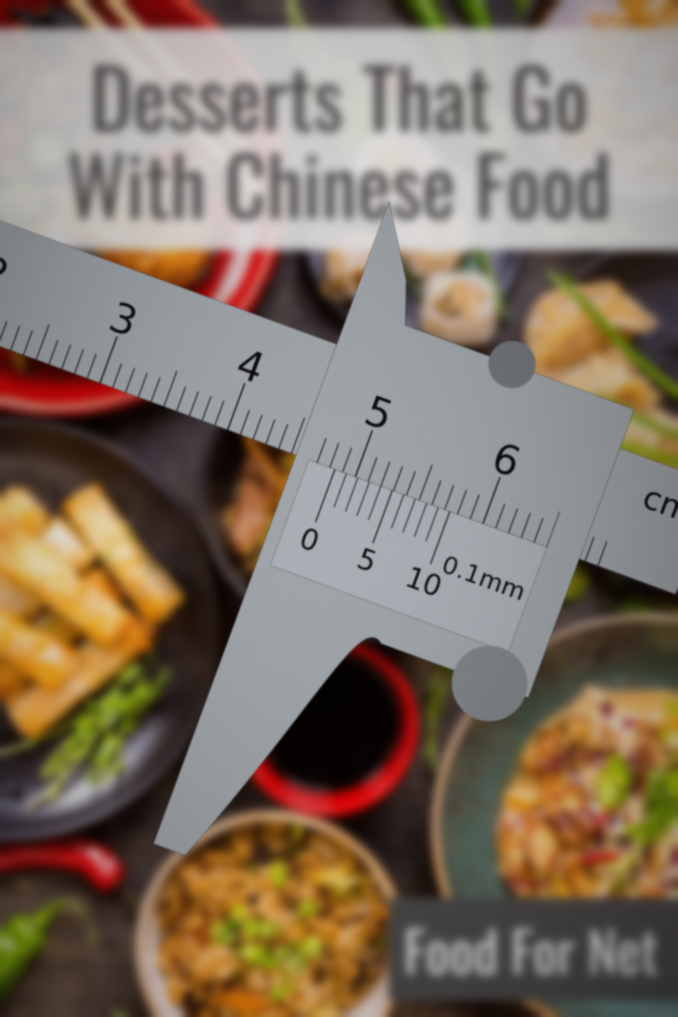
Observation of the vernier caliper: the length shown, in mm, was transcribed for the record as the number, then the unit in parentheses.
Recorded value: 48.4 (mm)
